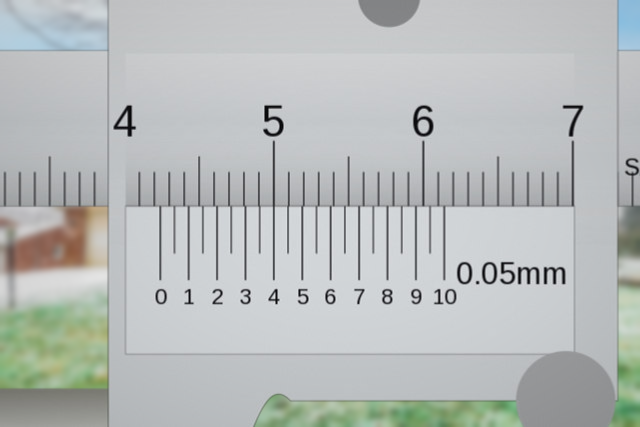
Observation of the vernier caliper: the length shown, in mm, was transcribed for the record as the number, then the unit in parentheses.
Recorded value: 42.4 (mm)
